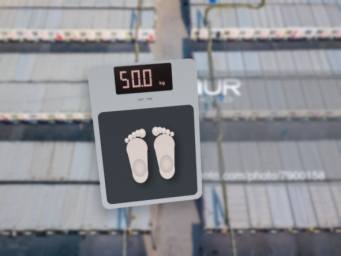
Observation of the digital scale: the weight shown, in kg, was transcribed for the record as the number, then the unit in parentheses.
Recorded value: 50.0 (kg)
